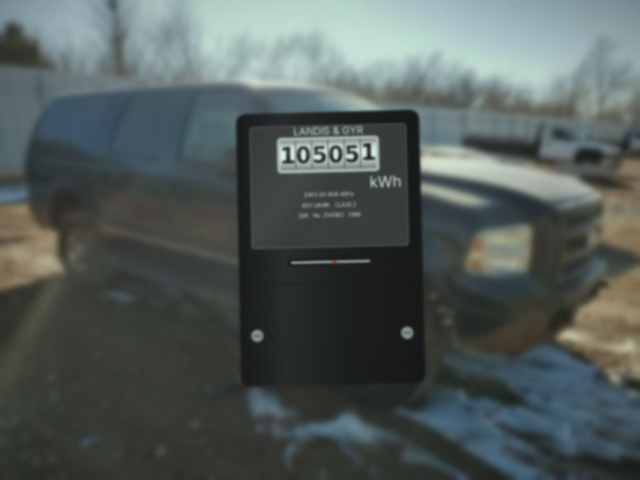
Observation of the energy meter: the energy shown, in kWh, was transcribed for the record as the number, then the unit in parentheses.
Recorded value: 105051 (kWh)
